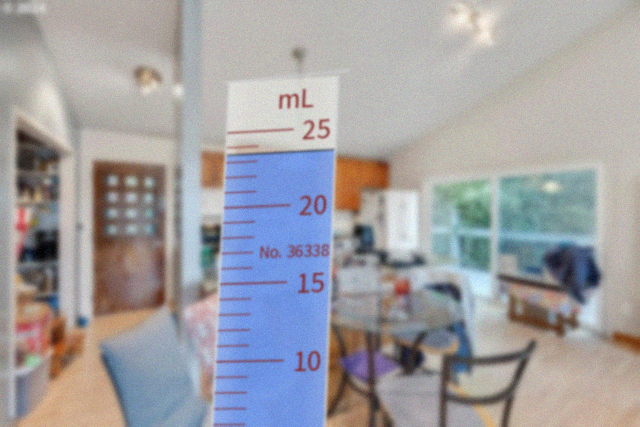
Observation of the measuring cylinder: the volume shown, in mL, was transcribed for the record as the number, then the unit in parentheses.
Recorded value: 23.5 (mL)
